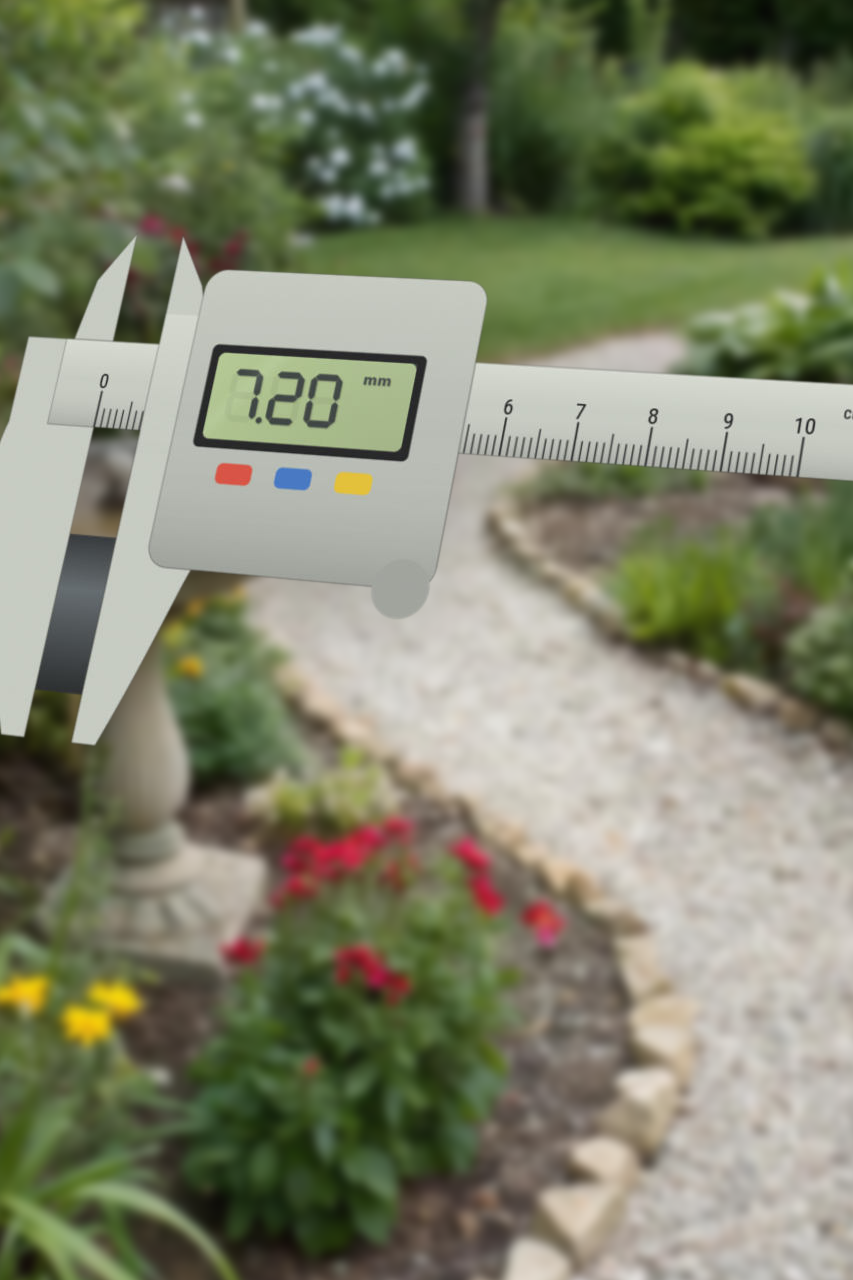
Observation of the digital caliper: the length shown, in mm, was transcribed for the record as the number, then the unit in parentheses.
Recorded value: 7.20 (mm)
